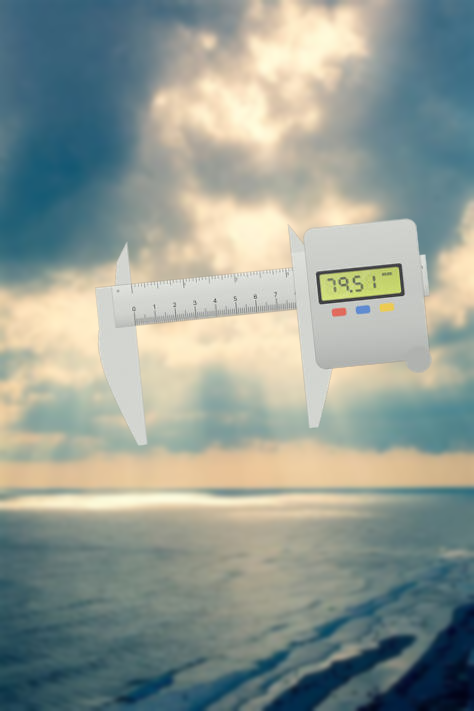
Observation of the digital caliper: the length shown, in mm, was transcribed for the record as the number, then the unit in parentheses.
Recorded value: 79.51 (mm)
